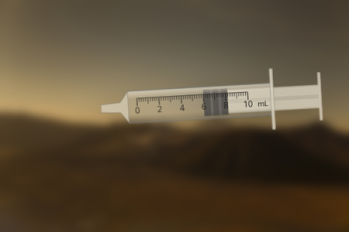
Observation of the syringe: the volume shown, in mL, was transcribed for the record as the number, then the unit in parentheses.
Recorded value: 6 (mL)
